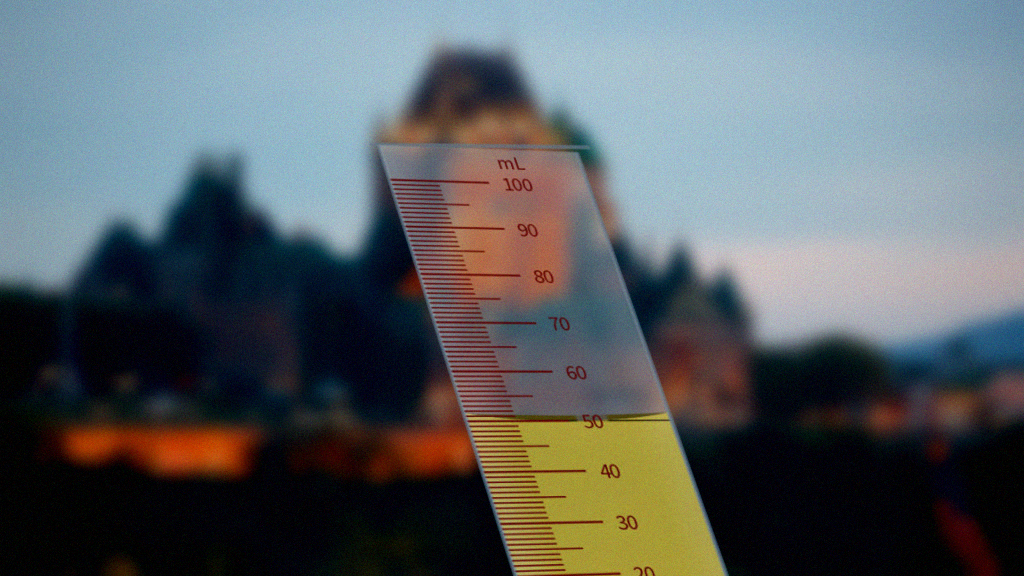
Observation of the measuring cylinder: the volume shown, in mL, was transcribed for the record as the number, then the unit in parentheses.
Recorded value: 50 (mL)
